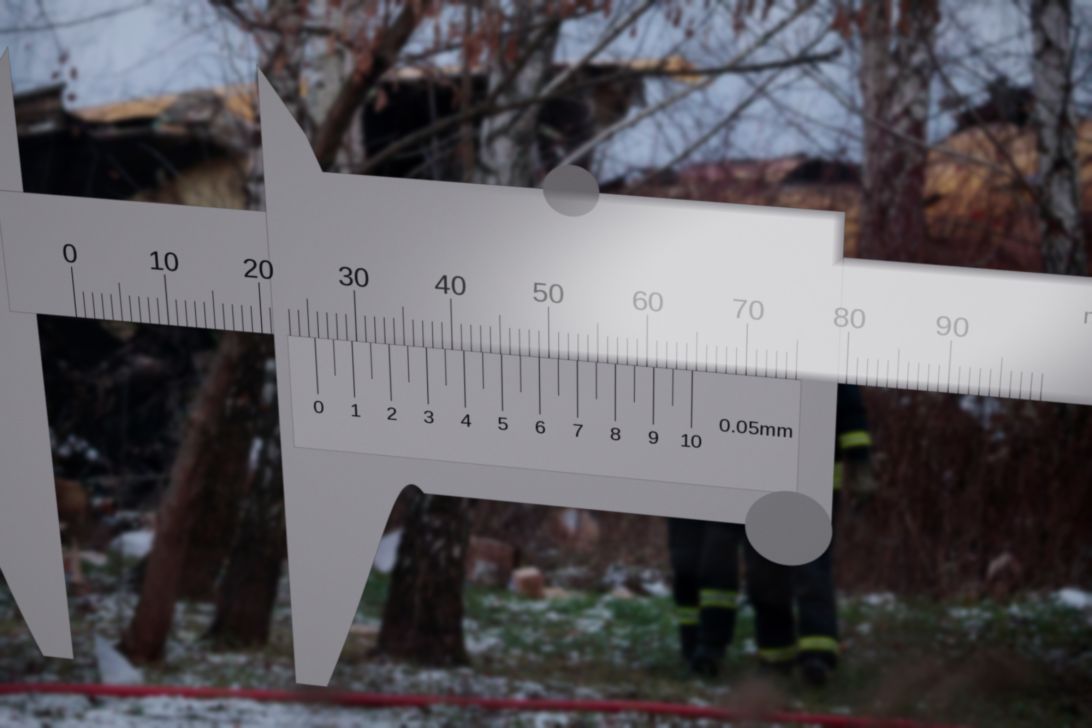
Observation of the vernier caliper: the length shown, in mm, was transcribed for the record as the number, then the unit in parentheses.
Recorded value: 25.6 (mm)
